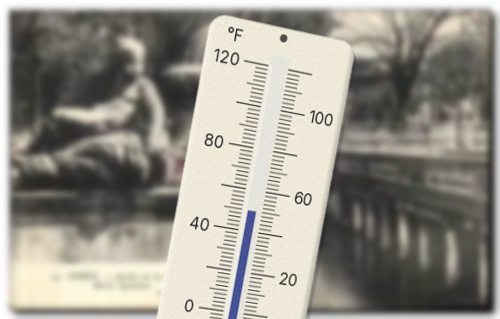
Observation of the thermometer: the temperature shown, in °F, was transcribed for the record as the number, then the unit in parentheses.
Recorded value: 50 (°F)
